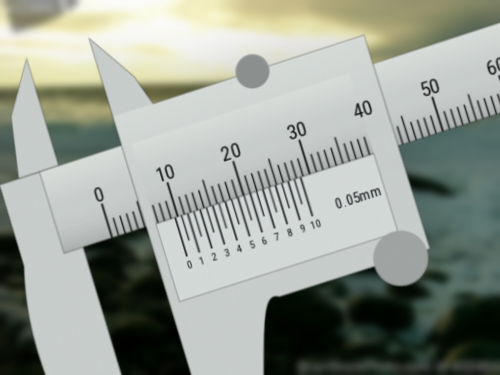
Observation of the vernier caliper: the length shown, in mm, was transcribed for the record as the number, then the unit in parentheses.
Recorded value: 9.6 (mm)
